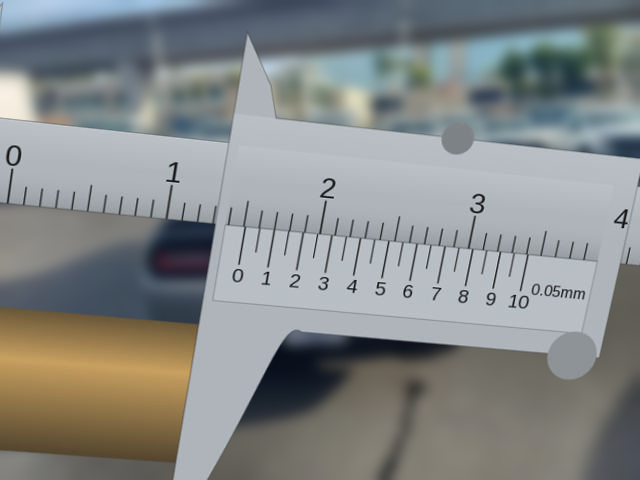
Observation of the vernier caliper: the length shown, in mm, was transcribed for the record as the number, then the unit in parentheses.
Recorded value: 15.1 (mm)
